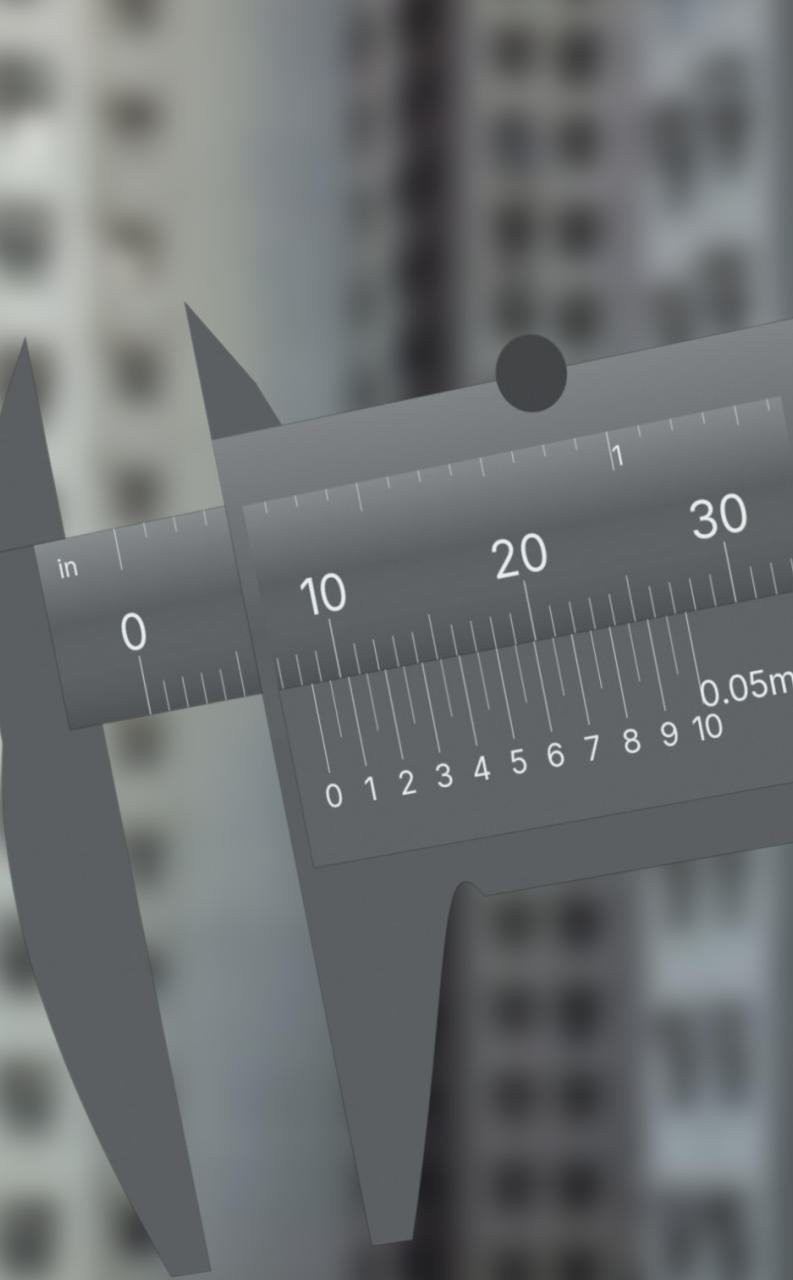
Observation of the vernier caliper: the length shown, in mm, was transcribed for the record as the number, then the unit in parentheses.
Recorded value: 8.5 (mm)
